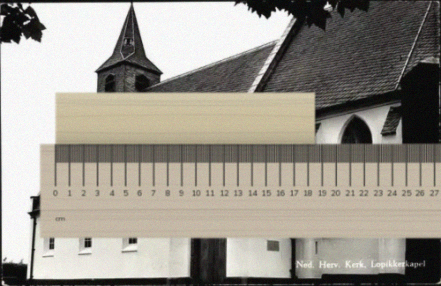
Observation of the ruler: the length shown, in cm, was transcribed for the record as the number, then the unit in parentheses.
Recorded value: 18.5 (cm)
